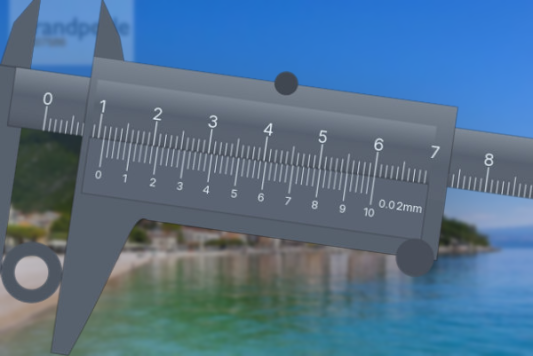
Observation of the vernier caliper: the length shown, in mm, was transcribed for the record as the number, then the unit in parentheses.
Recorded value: 11.0 (mm)
